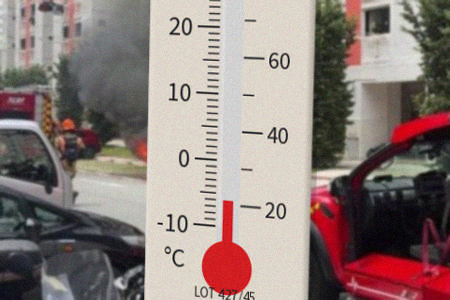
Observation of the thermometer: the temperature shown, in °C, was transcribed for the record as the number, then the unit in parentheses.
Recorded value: -6 (°C)
